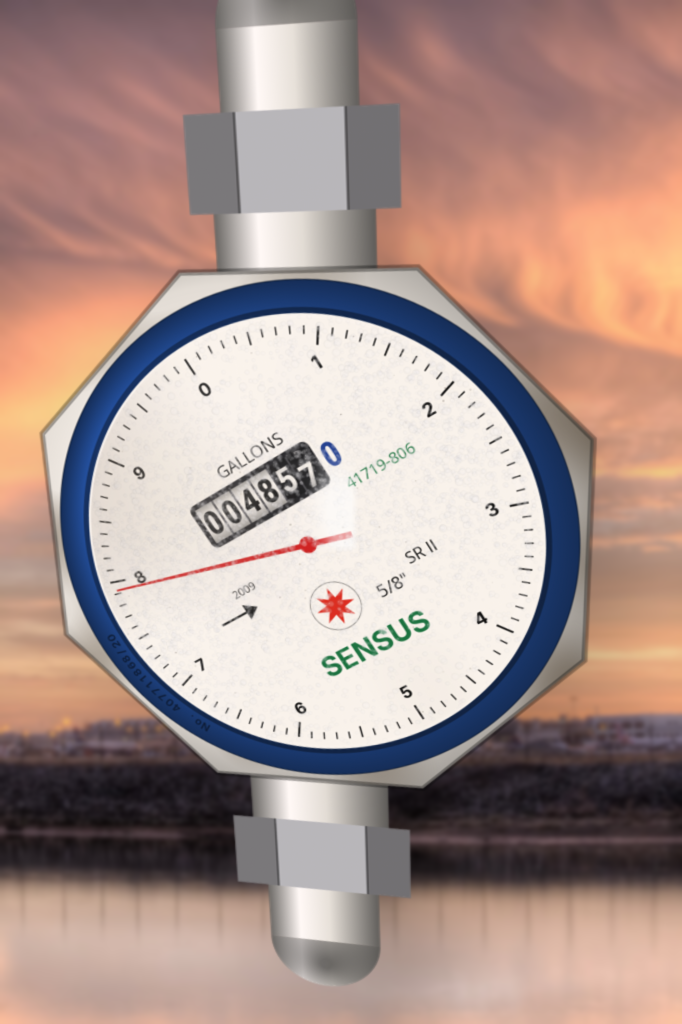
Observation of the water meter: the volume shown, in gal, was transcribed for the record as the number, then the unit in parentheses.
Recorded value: 48567.9 (gal)
